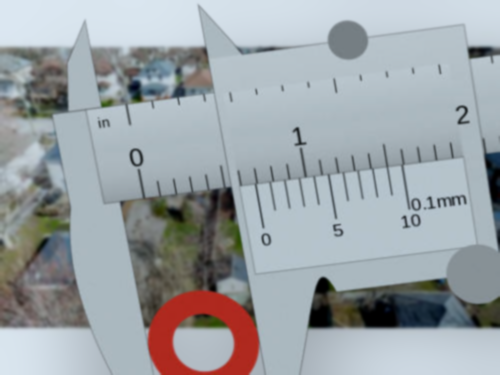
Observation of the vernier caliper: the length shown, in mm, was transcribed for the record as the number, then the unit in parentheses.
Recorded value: 6.9 (mm)
